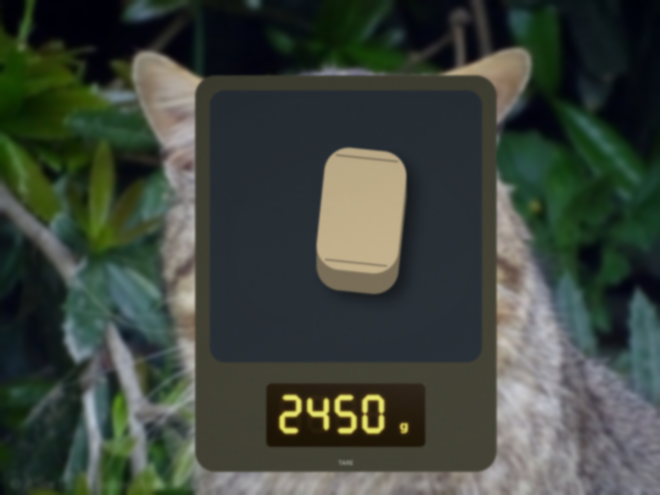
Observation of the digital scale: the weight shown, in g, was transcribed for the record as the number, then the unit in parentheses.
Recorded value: 2450 (g)
